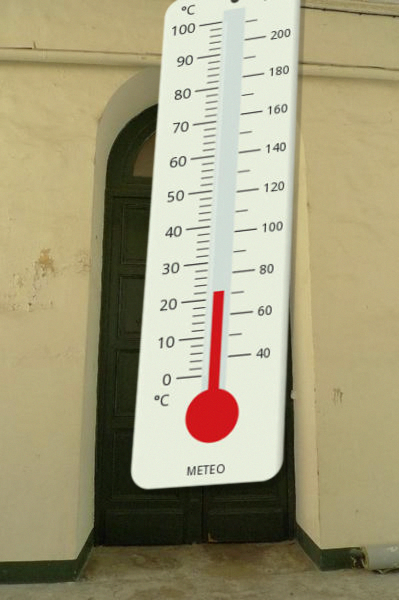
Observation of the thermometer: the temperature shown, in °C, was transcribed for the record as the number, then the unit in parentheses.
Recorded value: 22 (°C)
